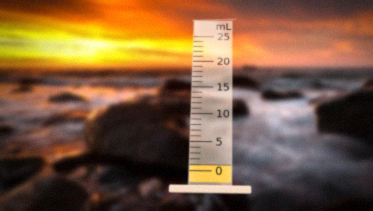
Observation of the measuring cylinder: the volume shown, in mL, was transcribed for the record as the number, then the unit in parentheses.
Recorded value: 1 (mL)
